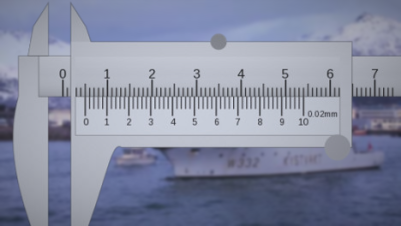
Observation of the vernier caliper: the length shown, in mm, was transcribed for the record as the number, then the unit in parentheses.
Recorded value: 5.0 (mm)
